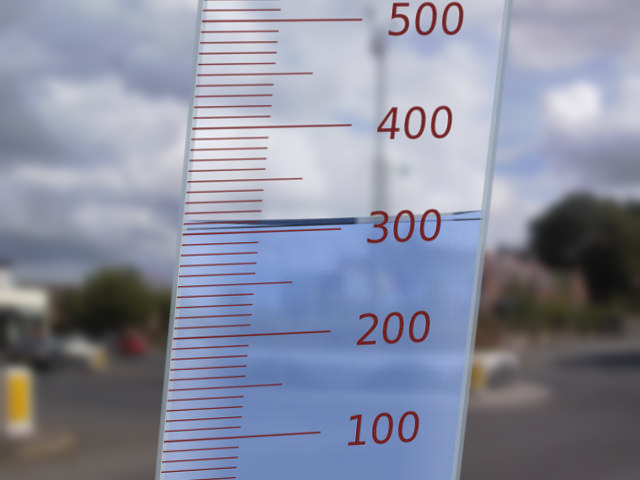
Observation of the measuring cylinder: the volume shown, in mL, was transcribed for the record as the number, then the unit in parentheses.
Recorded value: 305 (mL)
